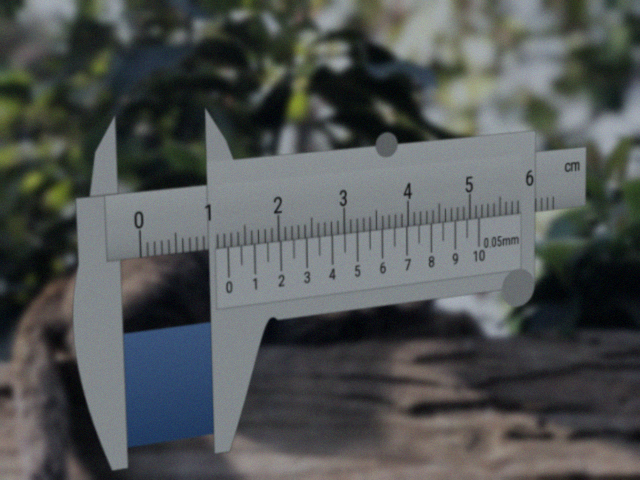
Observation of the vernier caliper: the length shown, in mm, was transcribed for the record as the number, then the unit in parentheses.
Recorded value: 12.5 (mm)
